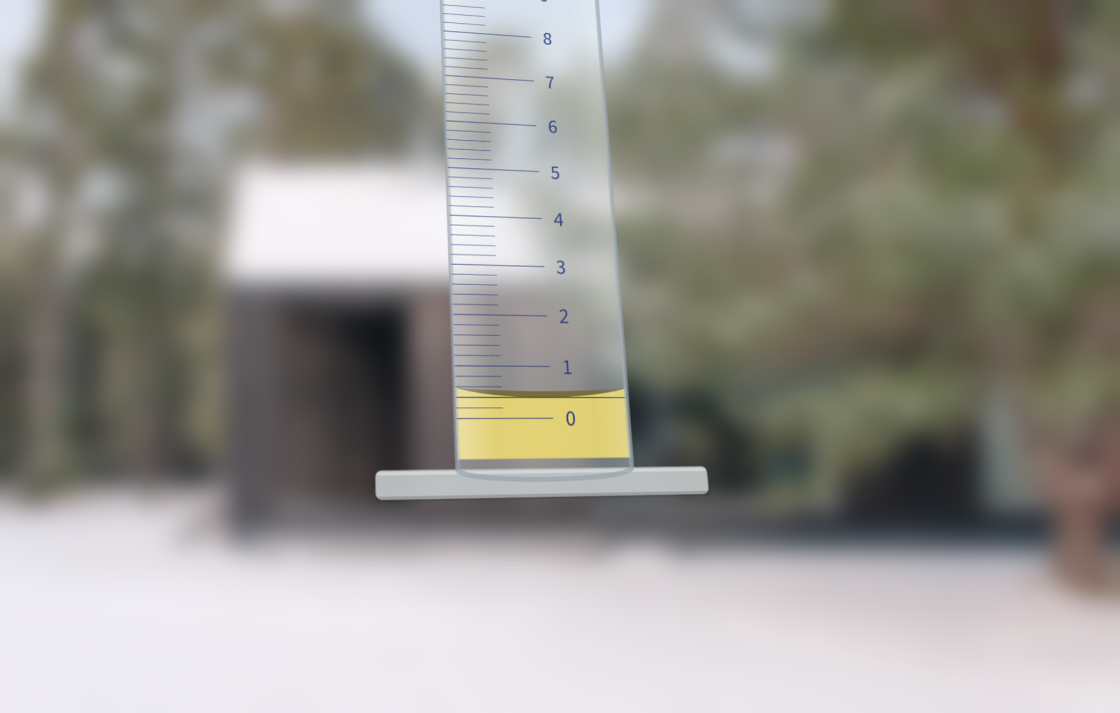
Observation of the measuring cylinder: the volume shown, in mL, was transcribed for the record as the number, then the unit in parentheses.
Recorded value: 0.4 (mL)
